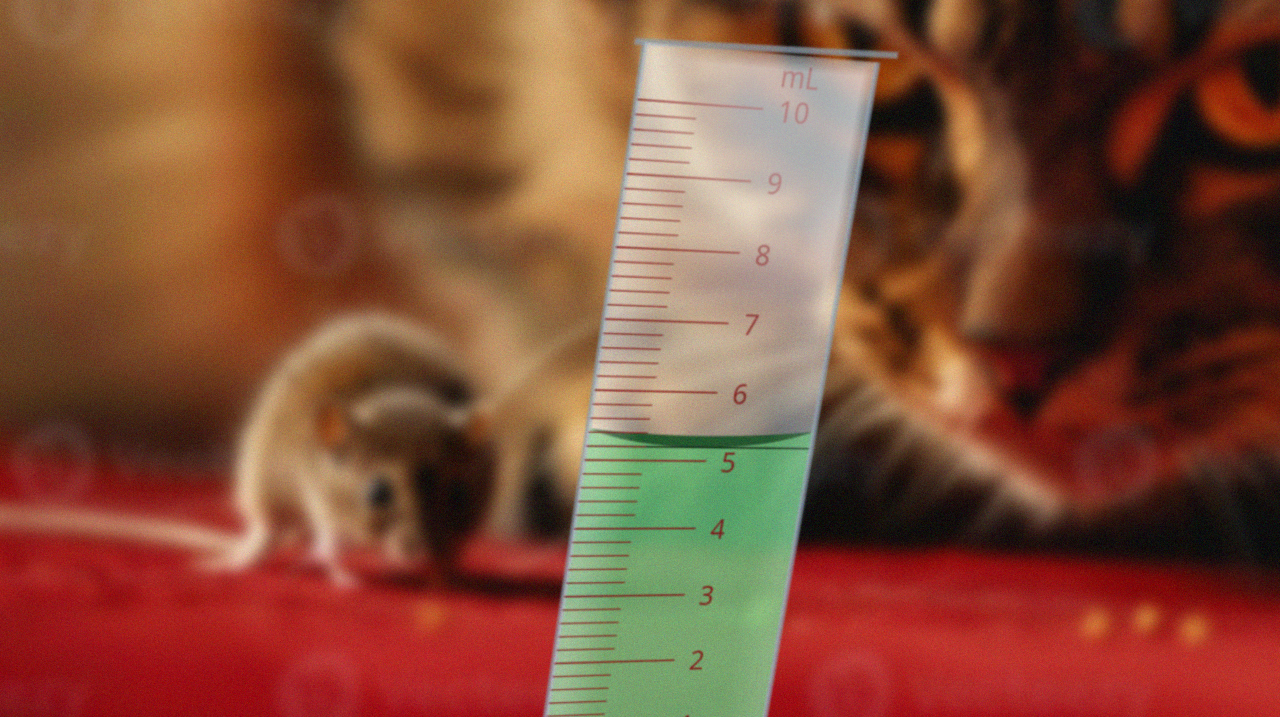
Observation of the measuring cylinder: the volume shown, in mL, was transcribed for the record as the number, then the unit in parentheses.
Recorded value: 5.2 (mL)
